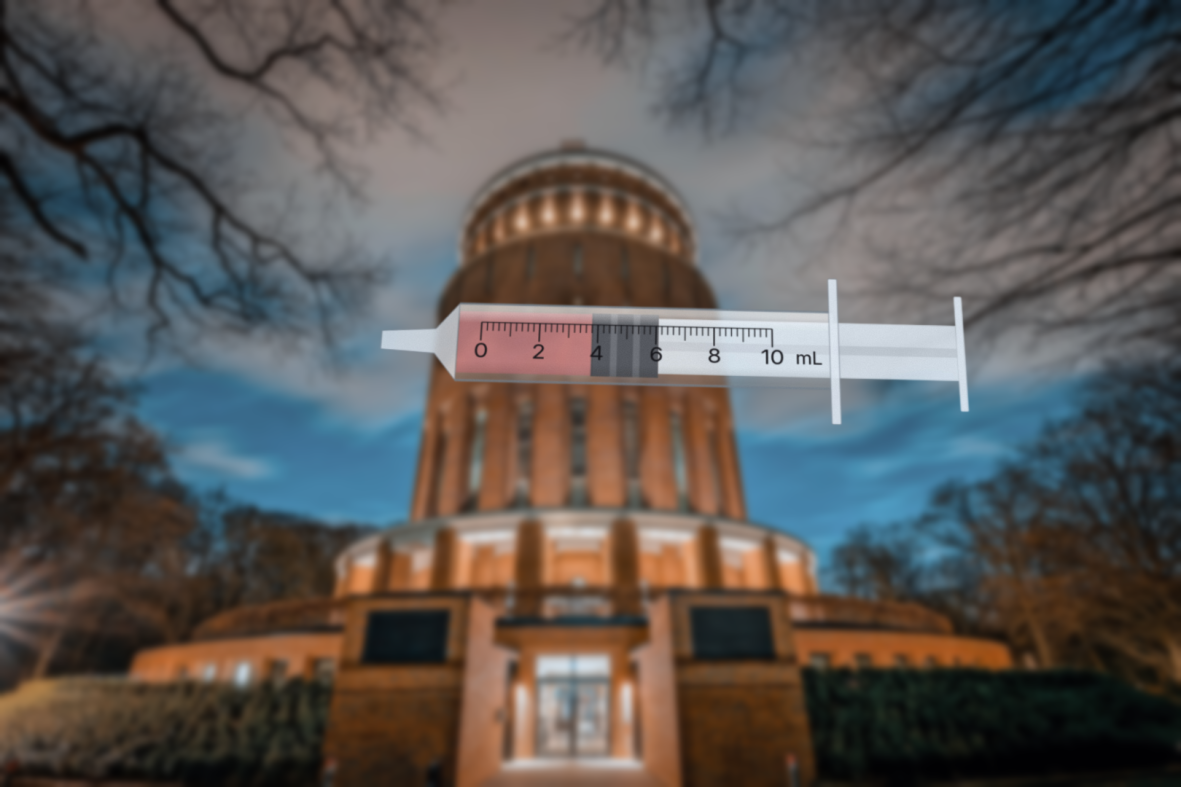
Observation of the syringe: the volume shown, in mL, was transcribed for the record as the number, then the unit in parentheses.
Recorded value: 3.8 (mL)
